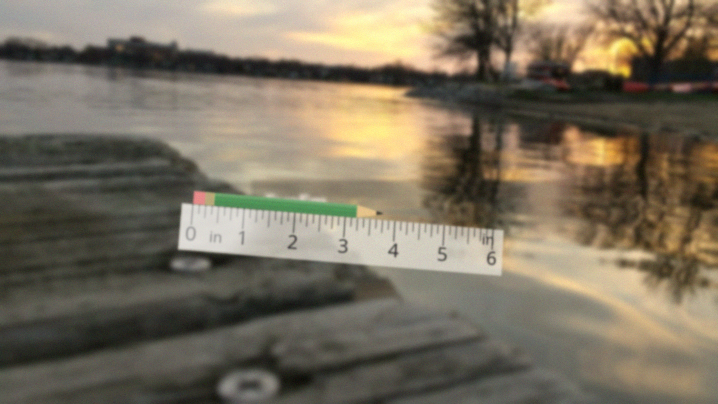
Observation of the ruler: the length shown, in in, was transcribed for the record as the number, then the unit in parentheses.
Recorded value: 3.75 (in)
